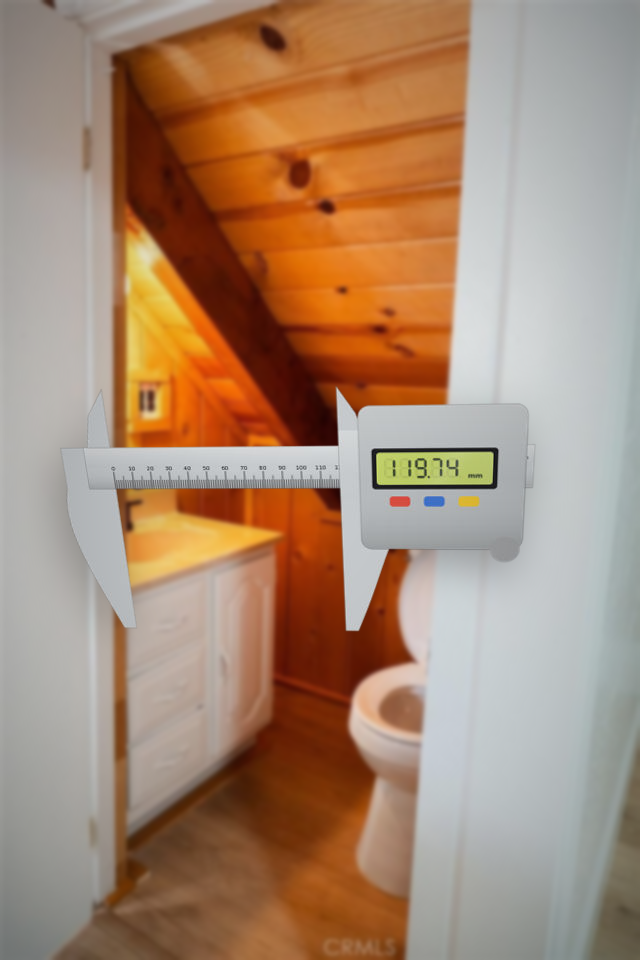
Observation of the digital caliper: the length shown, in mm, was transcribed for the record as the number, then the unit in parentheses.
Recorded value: 119.74 (mm)
